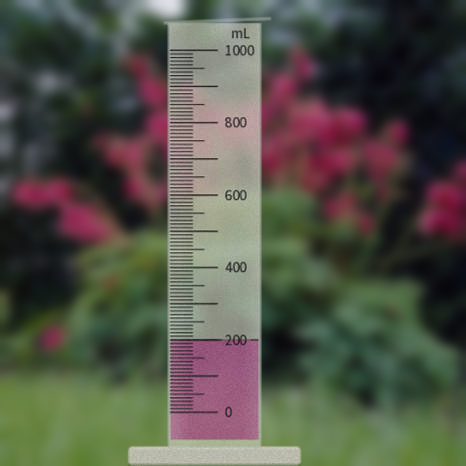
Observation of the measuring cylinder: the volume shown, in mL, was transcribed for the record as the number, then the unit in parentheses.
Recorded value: 200 (mL)
